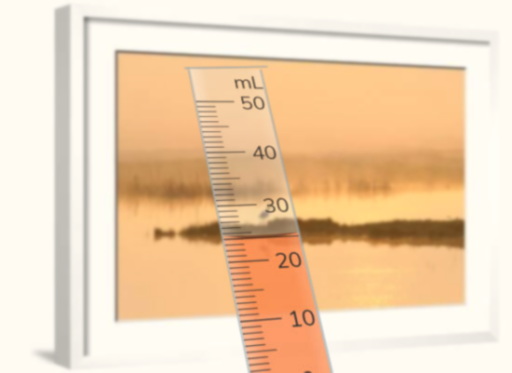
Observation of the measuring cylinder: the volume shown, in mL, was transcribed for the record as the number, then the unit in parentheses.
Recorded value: 24 (mL)
